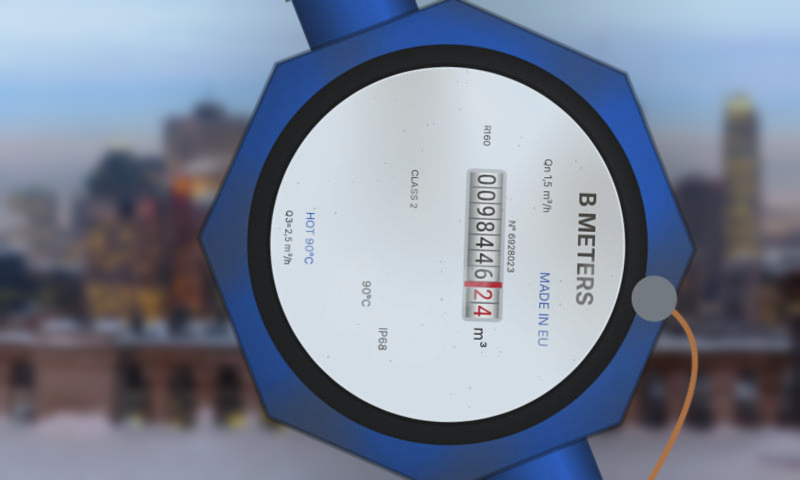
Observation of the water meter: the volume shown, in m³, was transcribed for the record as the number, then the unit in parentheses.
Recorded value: 98446.24 (m³)
